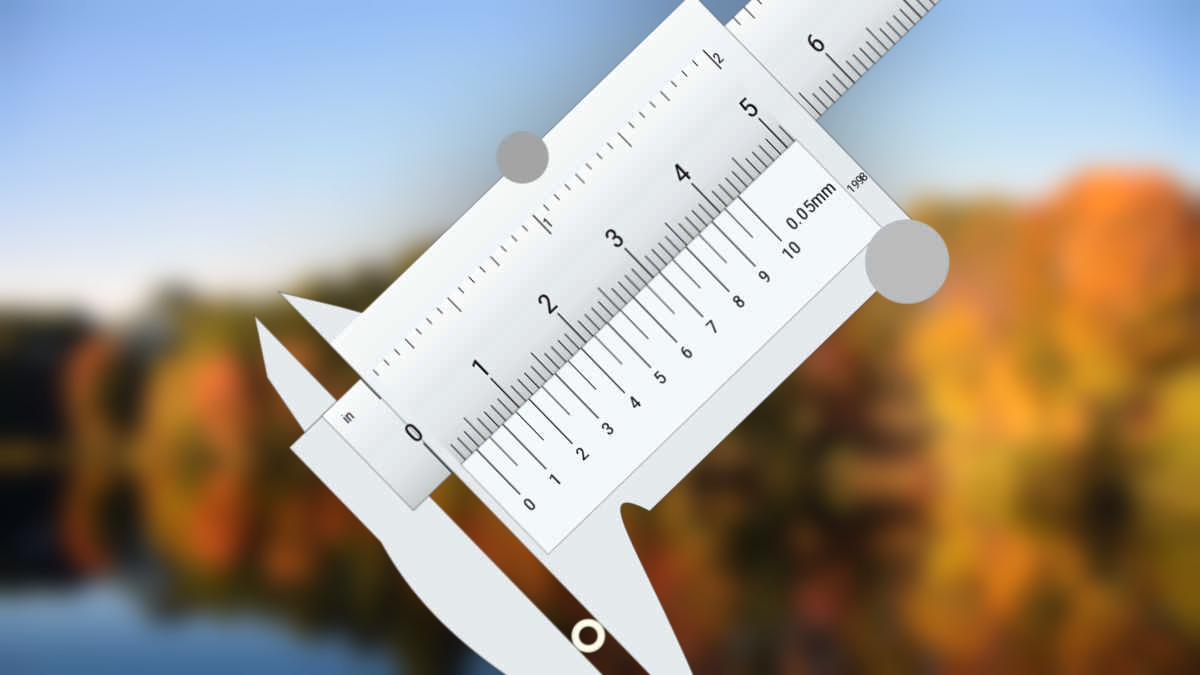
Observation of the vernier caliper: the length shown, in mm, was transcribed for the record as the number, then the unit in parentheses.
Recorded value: 3.6 (mm)
